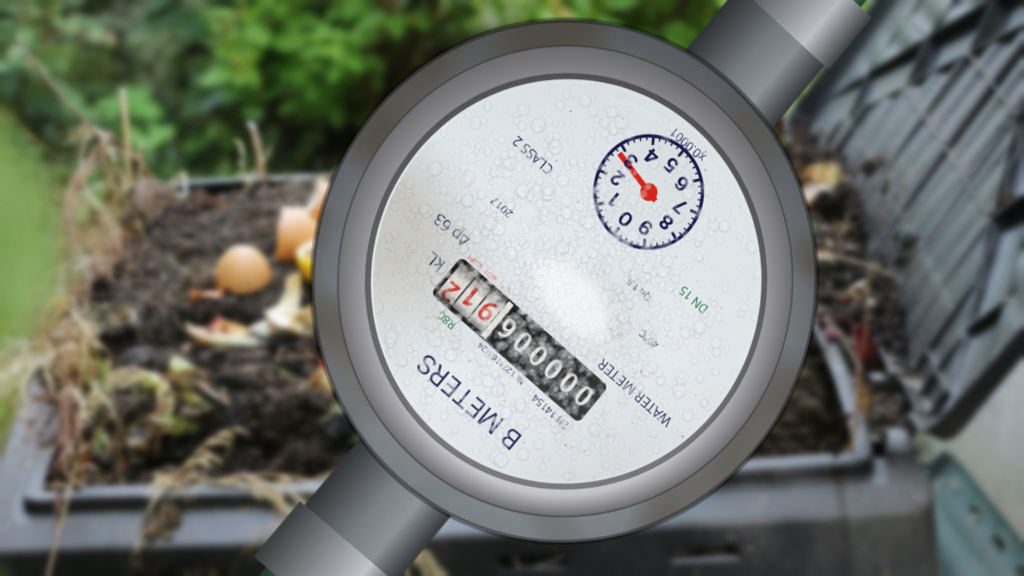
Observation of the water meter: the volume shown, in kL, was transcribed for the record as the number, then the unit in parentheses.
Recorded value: 6.9122 (kL)
